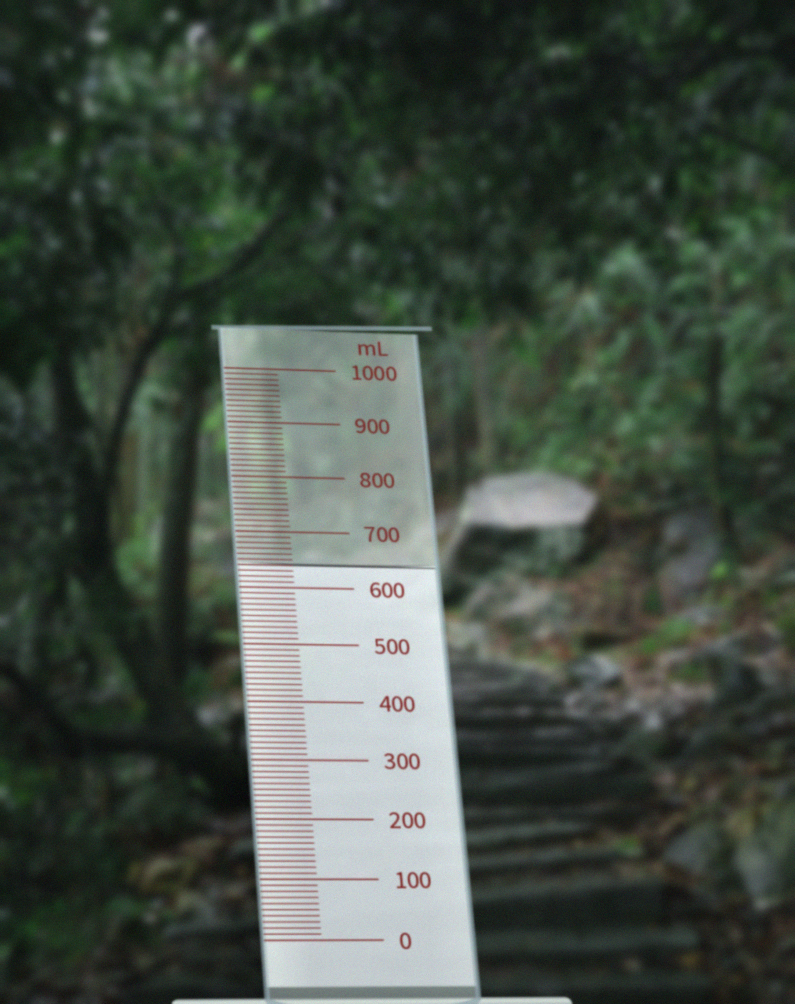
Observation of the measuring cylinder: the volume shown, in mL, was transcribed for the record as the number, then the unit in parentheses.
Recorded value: 640 (mL)
